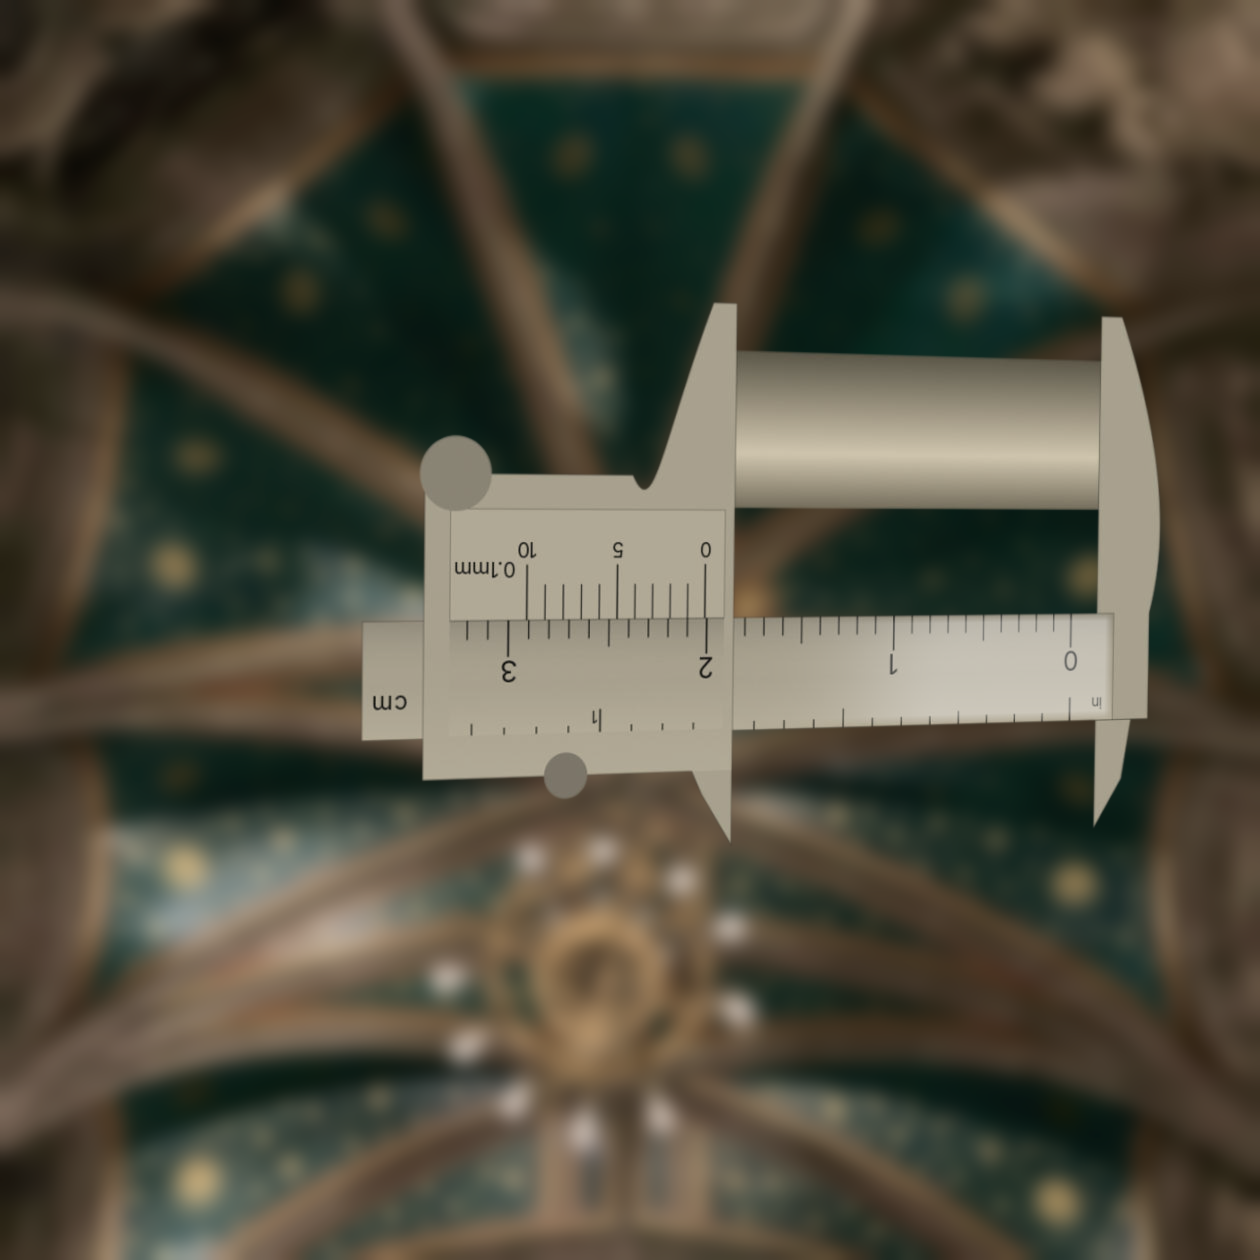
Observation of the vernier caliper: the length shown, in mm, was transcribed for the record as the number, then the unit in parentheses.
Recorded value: 20.1 (mm)
